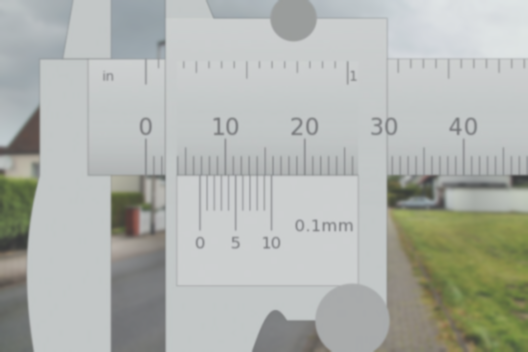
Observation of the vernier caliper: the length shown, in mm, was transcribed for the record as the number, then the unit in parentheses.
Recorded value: 6.8 (mm)
